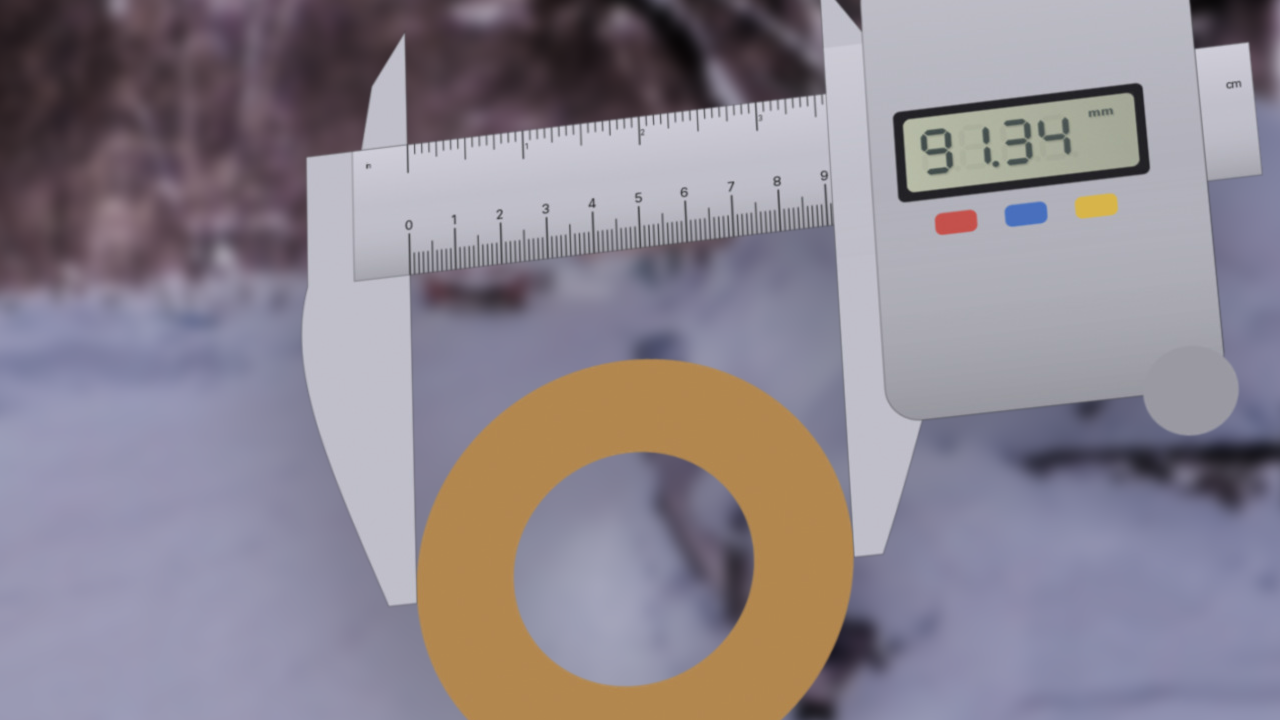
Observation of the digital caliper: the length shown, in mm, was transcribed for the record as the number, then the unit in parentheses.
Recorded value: 91.34 (mm)
